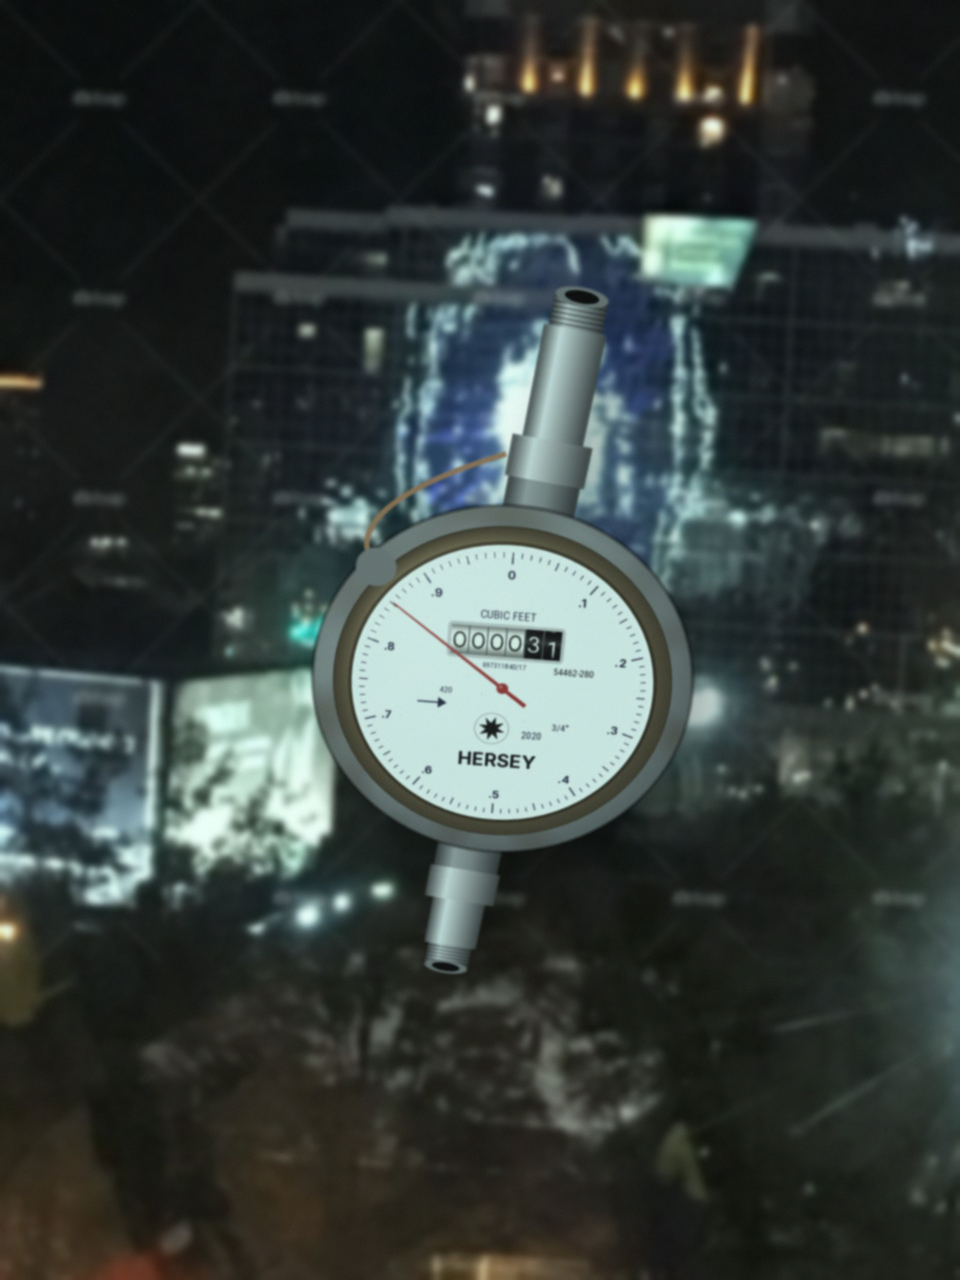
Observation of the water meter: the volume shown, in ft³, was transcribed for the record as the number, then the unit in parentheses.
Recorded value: 30.85 (ft³)
